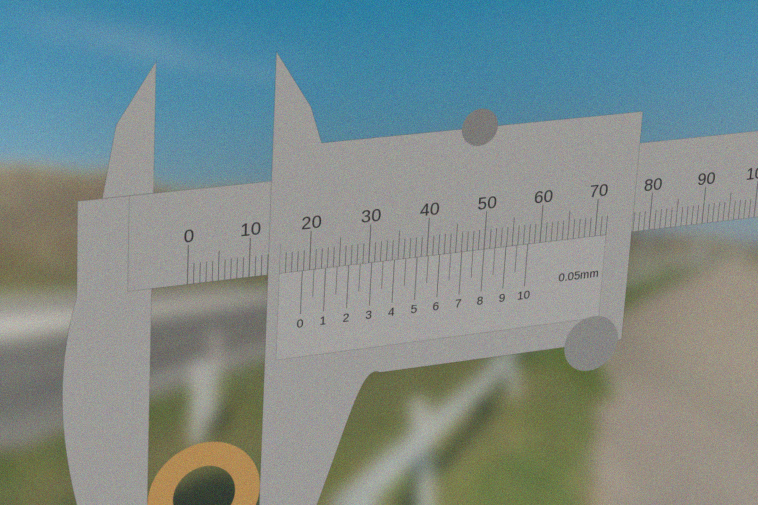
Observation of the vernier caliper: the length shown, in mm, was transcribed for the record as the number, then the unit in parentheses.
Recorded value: 18.8 (mm)
